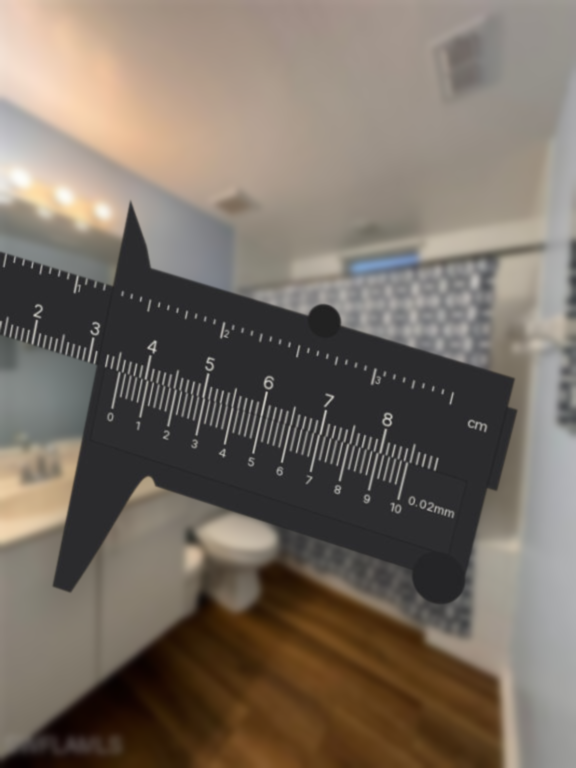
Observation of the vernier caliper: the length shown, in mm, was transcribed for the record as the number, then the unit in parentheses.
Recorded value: 35.5 (mm)
